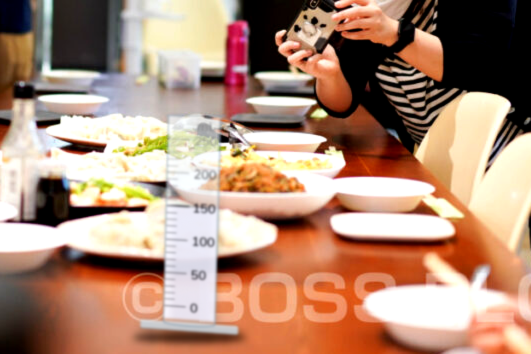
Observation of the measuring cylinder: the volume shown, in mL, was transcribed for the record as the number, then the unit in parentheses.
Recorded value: 150 (mL)
